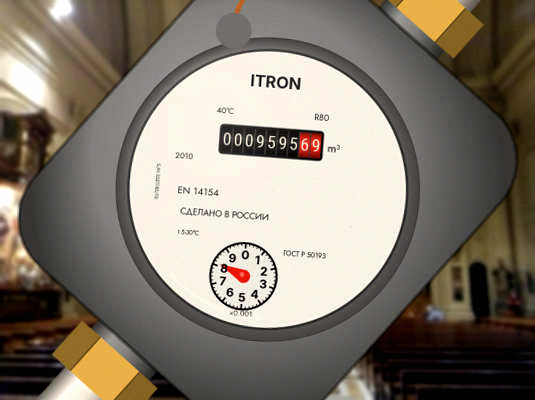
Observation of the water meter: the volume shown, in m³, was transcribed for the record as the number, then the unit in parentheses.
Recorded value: 9595.698 (m³)
